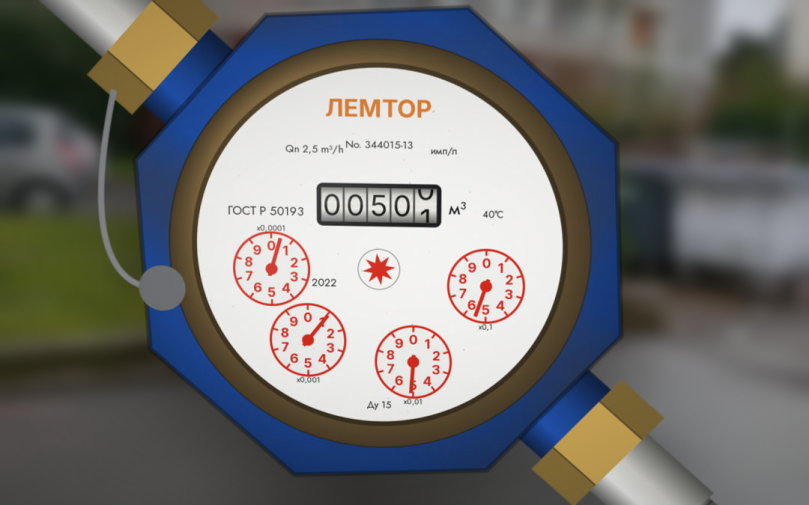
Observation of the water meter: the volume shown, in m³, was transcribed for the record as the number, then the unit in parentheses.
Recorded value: 500.5510 (m³)
